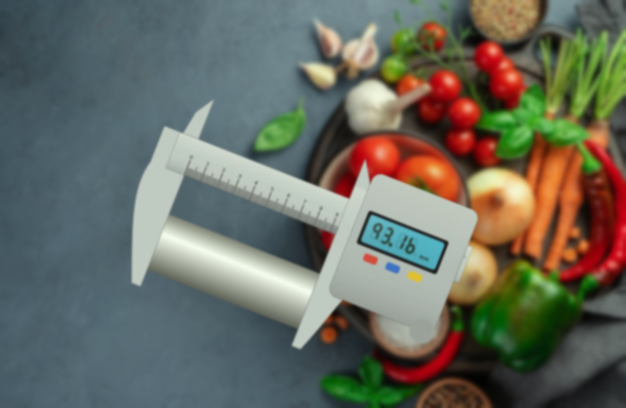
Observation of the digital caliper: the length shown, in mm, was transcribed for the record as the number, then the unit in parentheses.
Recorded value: 93.16 (mm)
